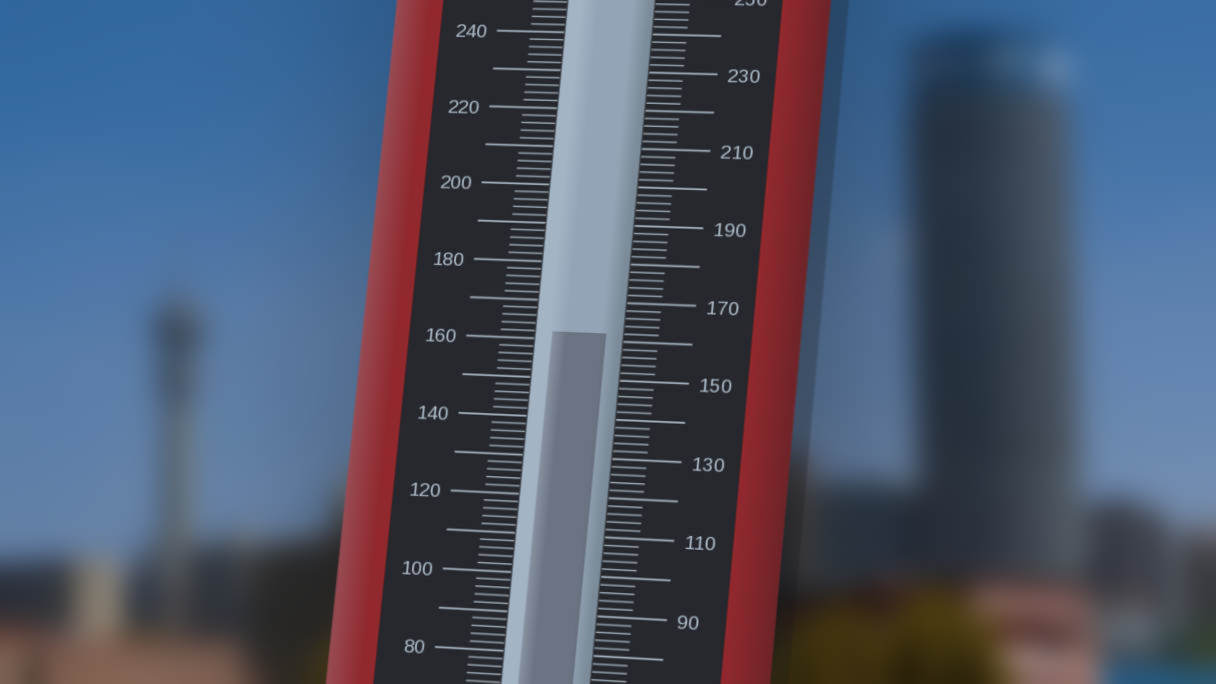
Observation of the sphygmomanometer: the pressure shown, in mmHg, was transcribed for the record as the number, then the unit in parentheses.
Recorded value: 162 (mmHg)
